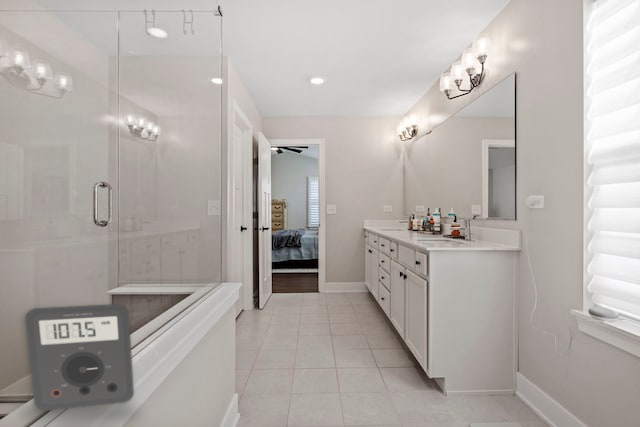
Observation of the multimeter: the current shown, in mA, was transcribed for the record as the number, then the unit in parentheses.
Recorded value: 107.5 (mA)
